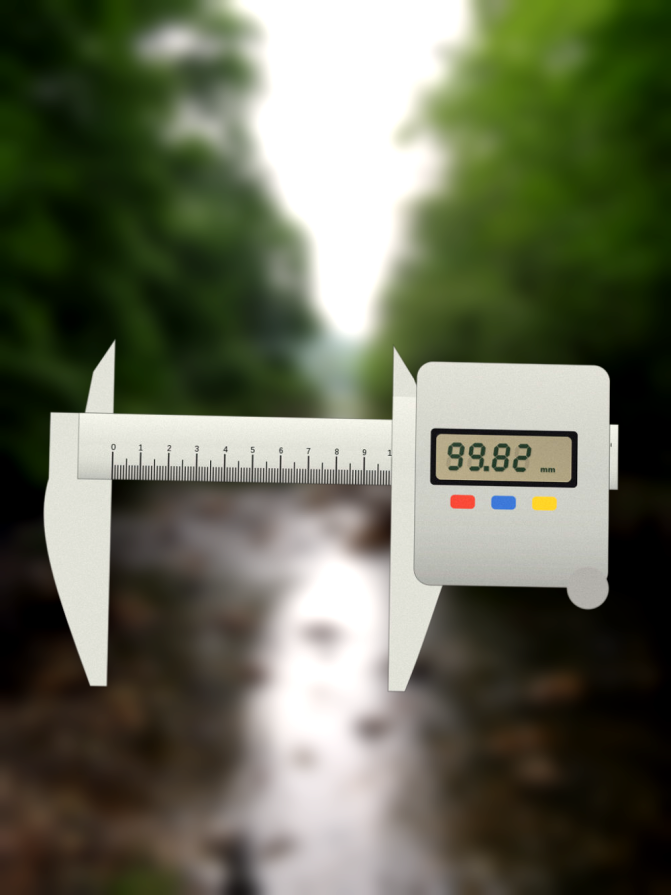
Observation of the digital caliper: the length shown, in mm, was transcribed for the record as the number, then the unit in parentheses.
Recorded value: 99.82 (mm)
